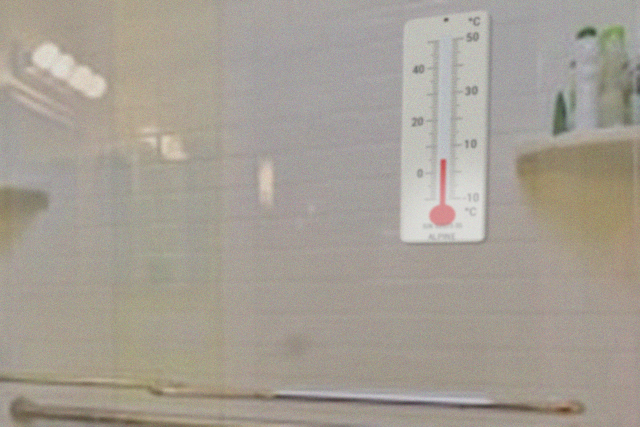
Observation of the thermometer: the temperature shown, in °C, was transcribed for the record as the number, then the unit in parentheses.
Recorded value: 5 (°C)
